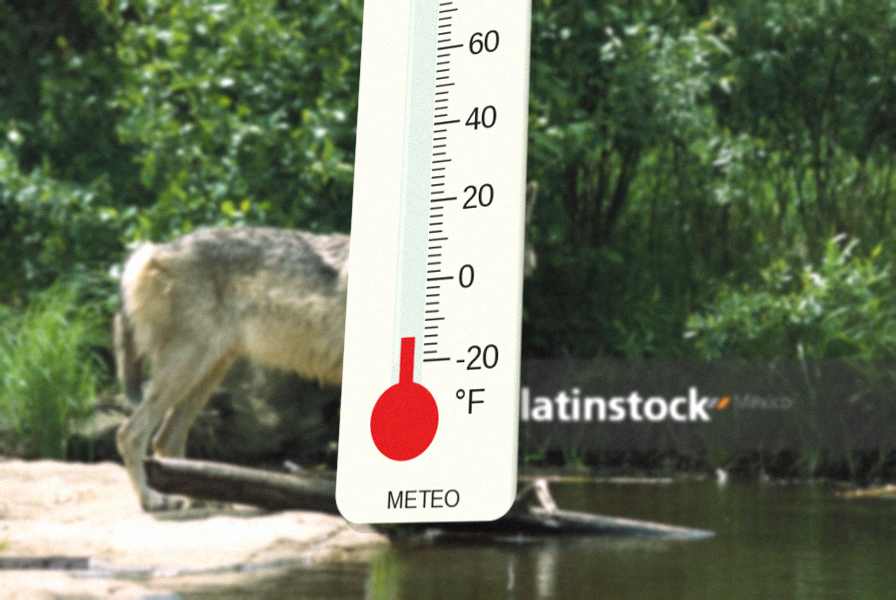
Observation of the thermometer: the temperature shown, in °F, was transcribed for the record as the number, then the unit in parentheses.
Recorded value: -14 (°F)
